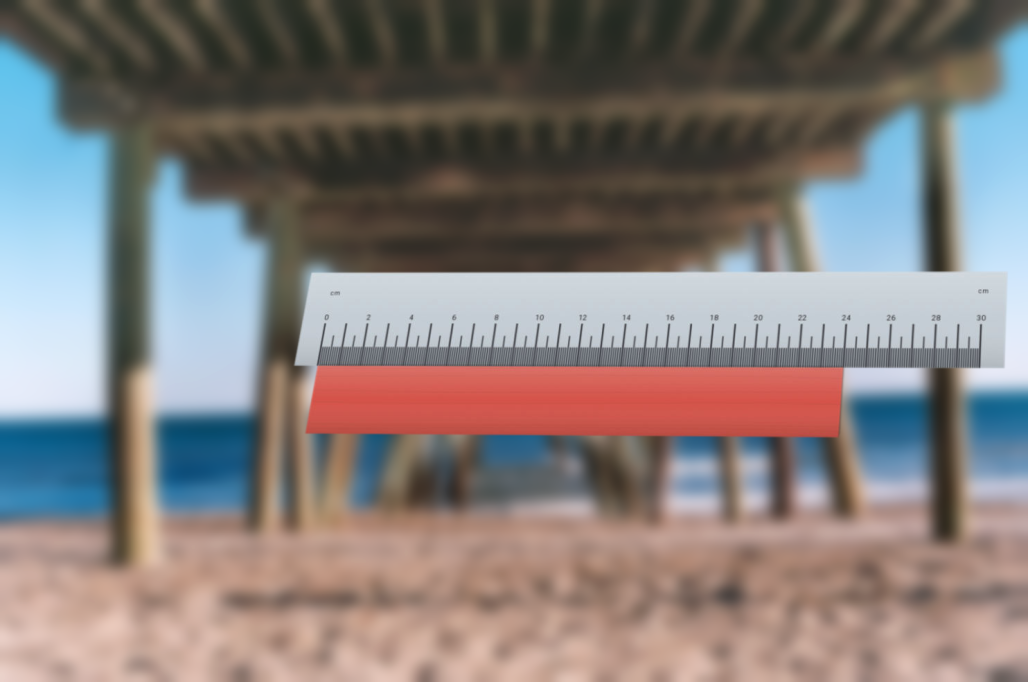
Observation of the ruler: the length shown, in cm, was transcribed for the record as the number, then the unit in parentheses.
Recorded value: 24 (cm)
